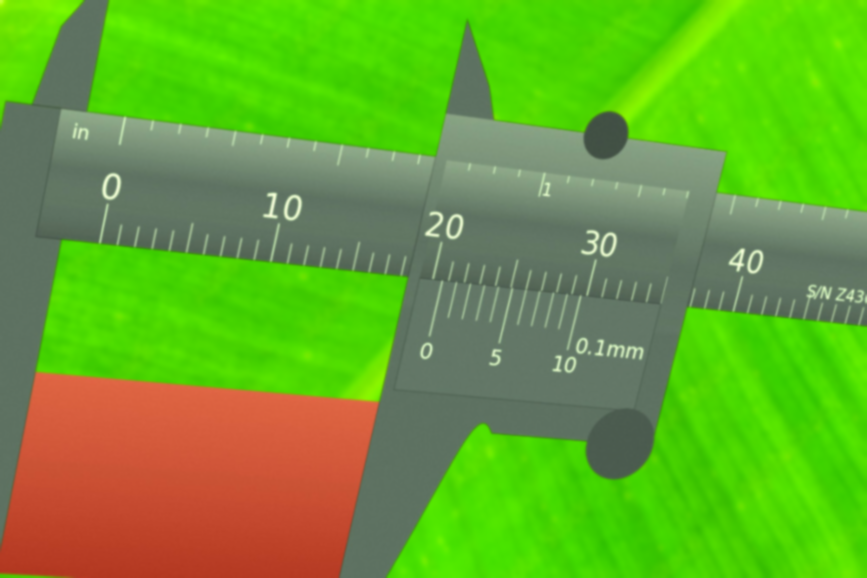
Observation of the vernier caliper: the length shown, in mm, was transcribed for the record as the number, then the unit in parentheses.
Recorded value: 20.6 (mm)
